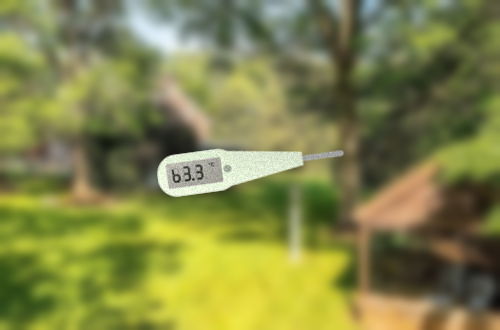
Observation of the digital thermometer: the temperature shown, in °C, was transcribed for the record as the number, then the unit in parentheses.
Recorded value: 63.3 (°C)
